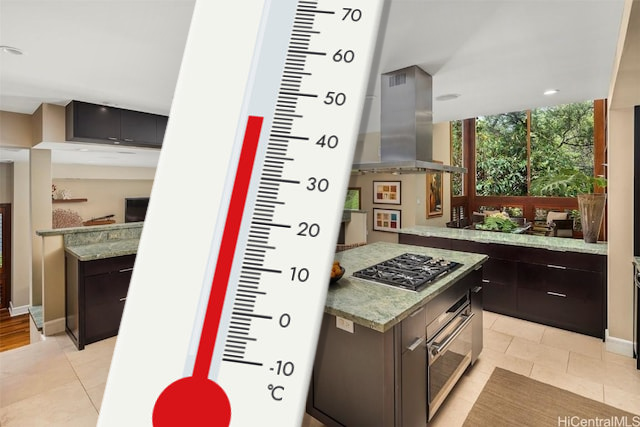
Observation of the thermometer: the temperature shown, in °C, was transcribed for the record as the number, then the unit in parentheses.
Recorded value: 44 (°C)
